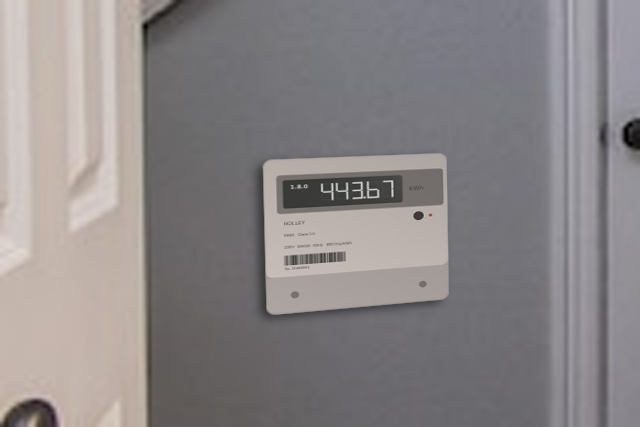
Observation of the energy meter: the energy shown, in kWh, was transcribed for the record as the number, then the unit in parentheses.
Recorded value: 443.67 (kWh)
